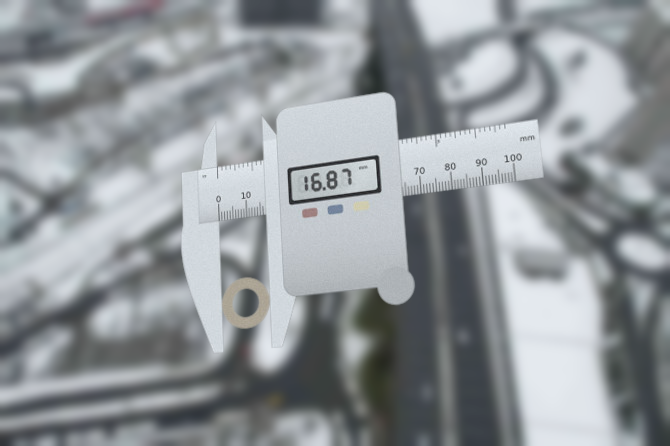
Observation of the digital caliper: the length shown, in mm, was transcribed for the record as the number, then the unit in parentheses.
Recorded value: 16.87 (mm)
